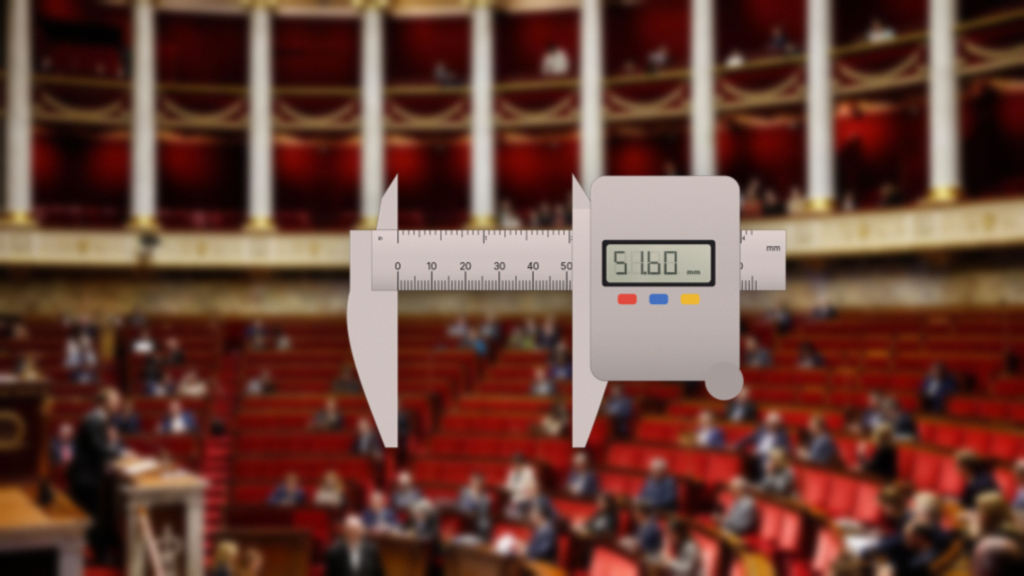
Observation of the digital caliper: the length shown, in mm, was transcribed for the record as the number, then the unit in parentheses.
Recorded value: 51.60 (mm)
